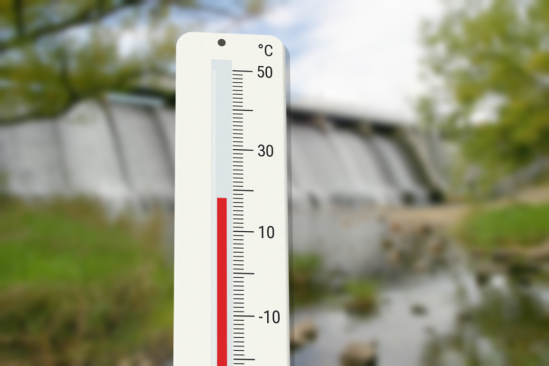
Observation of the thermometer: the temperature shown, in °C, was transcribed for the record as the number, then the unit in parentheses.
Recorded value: 18 (°C)
